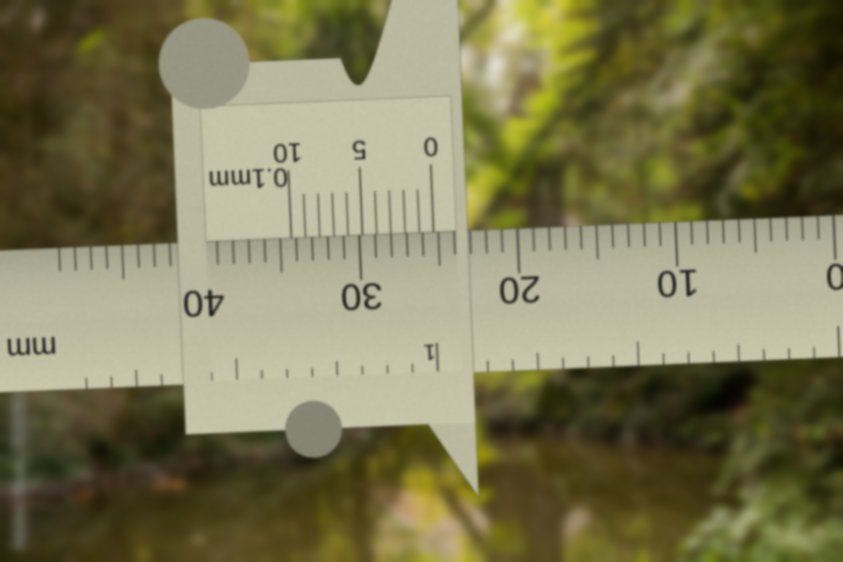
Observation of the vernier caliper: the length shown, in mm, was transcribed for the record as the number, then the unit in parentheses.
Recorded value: 25.3 (mm)
